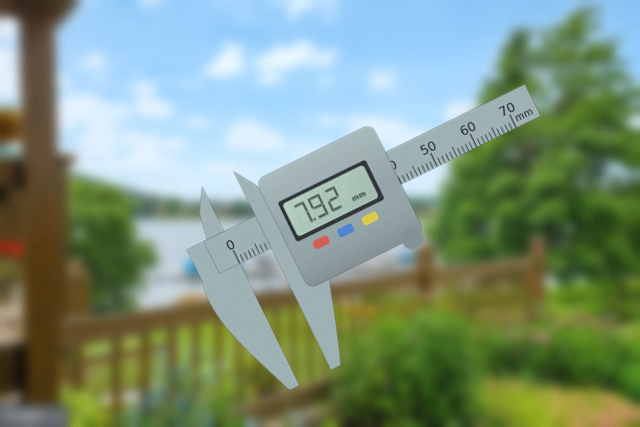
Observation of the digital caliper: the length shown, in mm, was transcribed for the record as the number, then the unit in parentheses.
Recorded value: 7.92 (mm)
